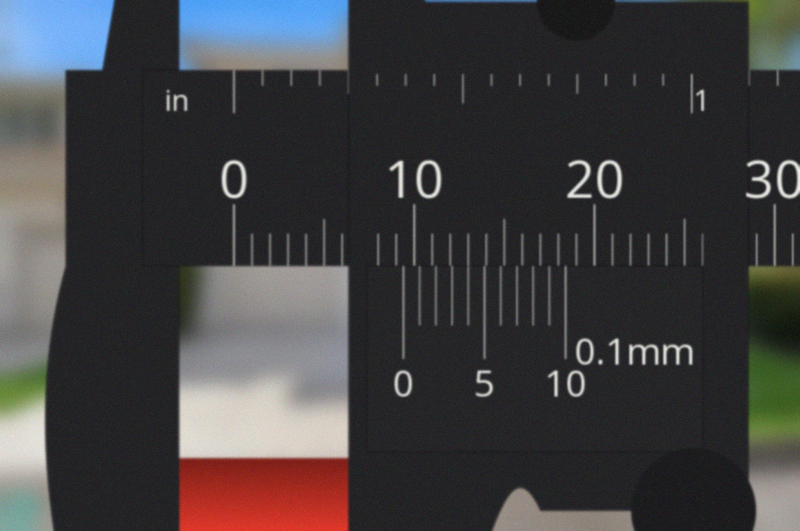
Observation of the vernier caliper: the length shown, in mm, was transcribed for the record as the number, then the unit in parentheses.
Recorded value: 9.4 (mm)
